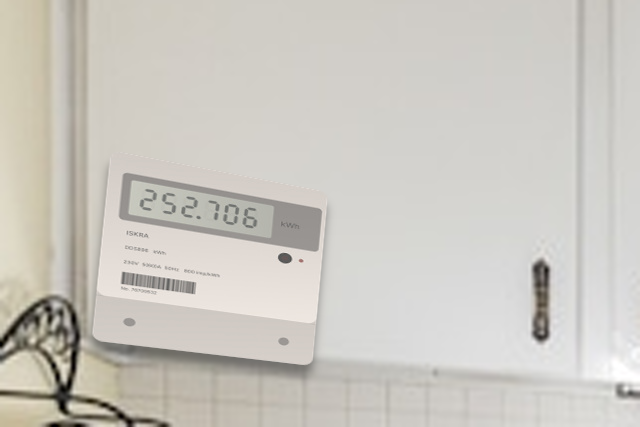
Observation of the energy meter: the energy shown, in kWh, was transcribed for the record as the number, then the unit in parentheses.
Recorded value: 252.706 (kWh)
